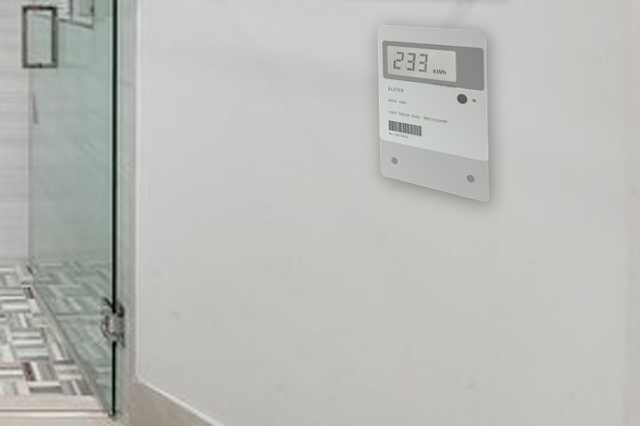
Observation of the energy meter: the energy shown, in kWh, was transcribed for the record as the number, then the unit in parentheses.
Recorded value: 233 (kWh)
